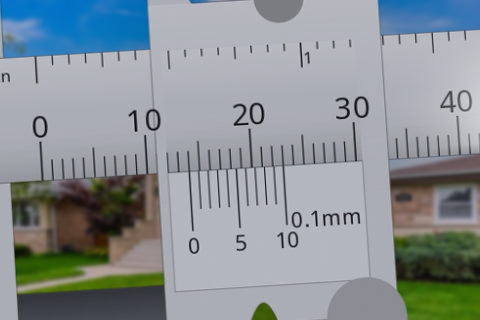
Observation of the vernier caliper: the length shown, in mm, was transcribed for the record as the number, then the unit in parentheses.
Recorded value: 14.0 (mm)
